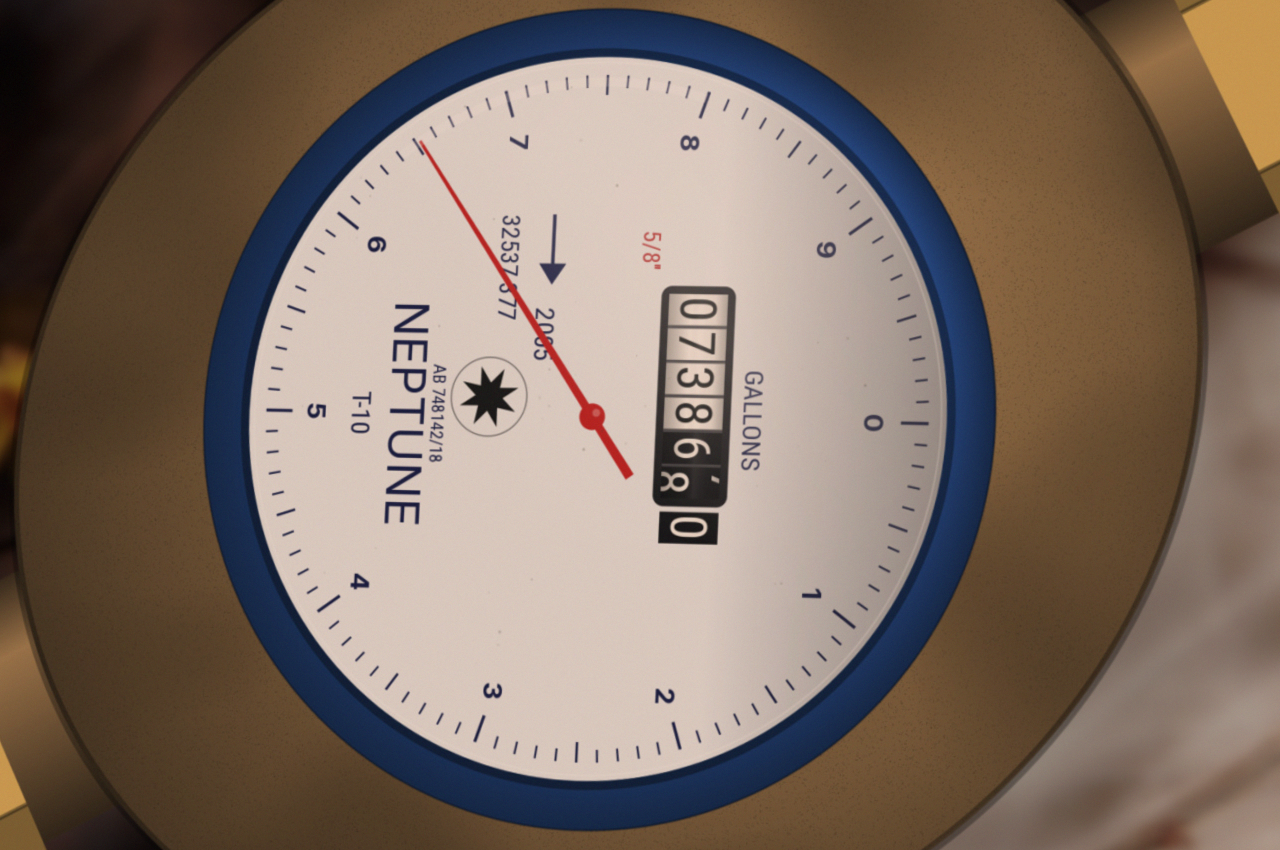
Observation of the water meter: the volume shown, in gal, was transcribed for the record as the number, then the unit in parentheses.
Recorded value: 738676.5 (gal)
